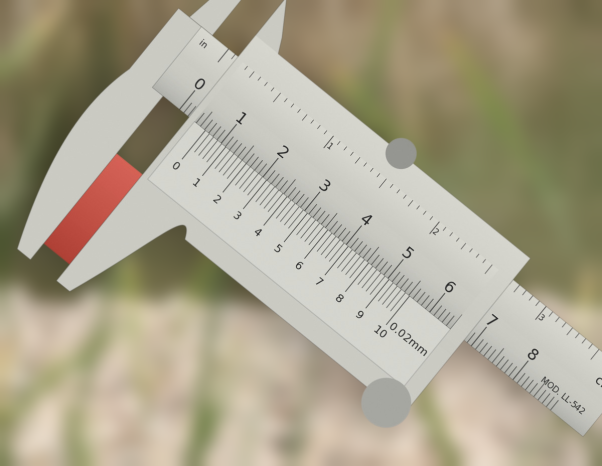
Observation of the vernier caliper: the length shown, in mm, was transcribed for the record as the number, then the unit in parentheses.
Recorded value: 6.2 (mm)
